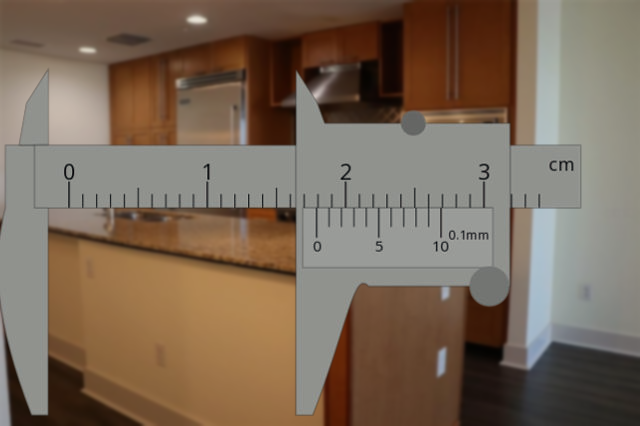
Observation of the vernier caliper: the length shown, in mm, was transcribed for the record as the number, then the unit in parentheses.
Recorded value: 17.9 (mm)
